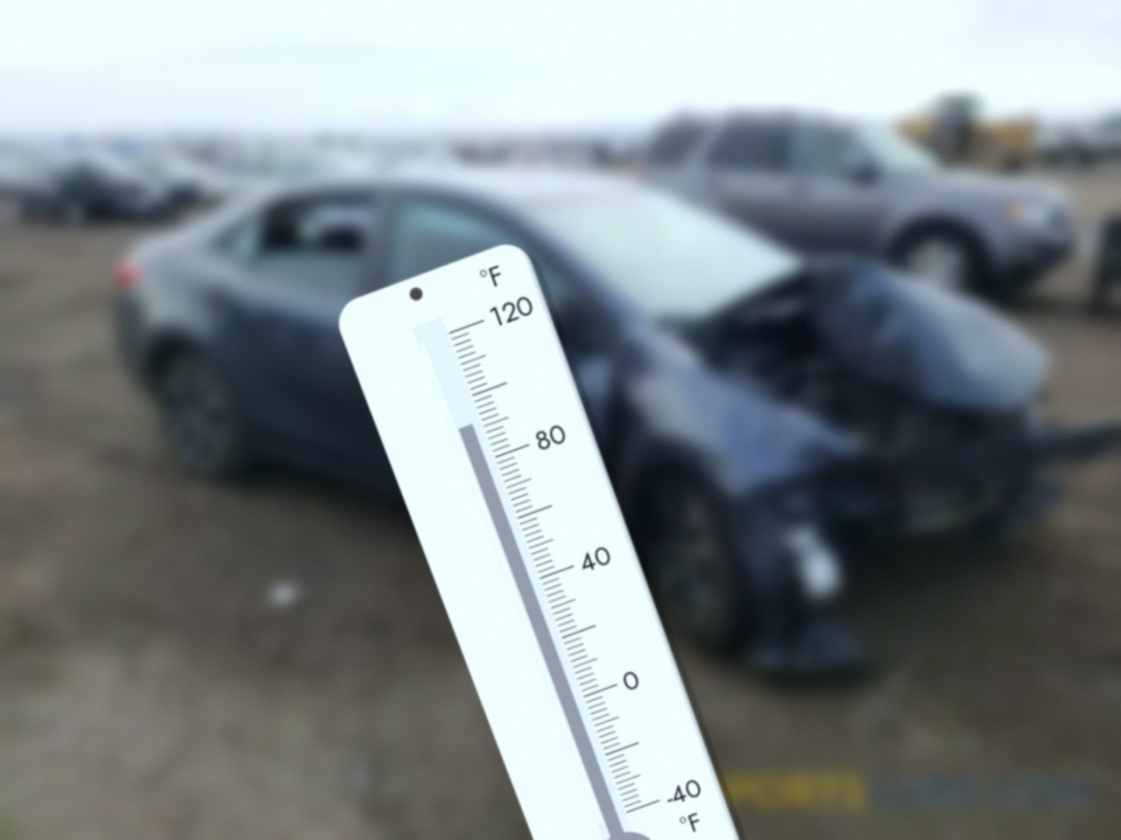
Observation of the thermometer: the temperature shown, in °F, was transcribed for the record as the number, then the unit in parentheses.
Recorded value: 92 (°F)
